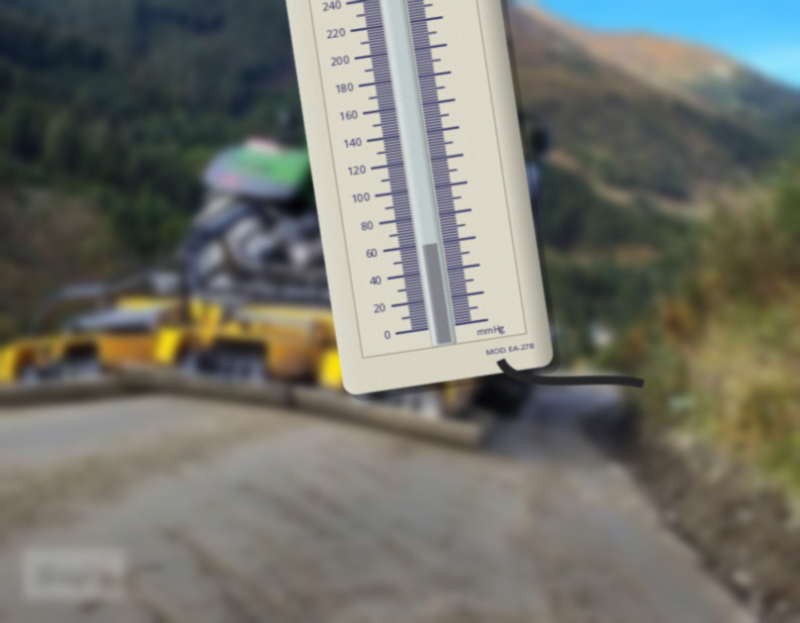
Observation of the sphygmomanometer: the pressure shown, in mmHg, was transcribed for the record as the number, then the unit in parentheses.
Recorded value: 60 (mmHg)
